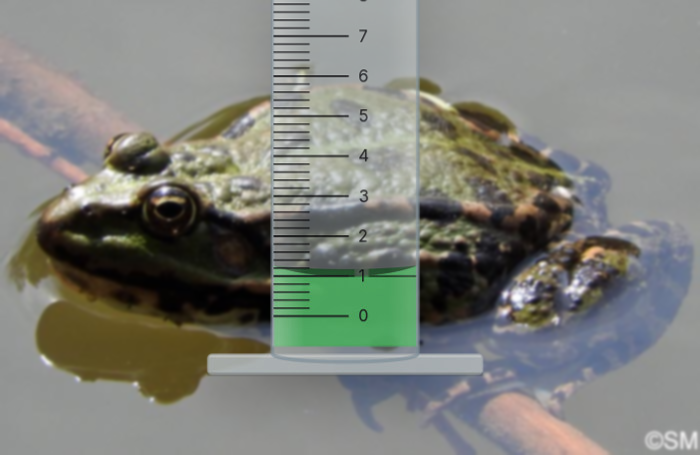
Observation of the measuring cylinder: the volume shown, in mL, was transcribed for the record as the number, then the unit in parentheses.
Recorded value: 1 (mL)
